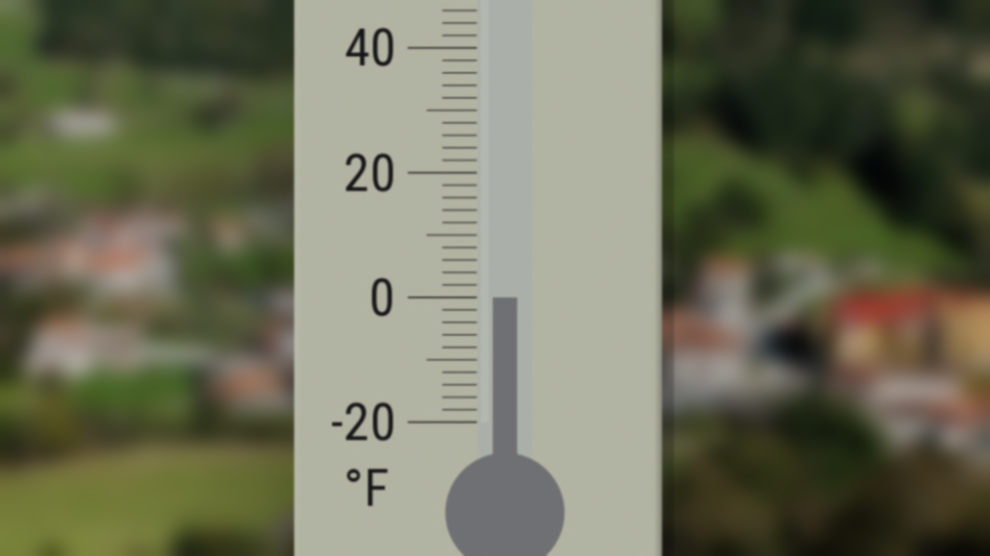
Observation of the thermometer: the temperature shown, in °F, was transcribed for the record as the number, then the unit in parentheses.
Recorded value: 0 (°F)
